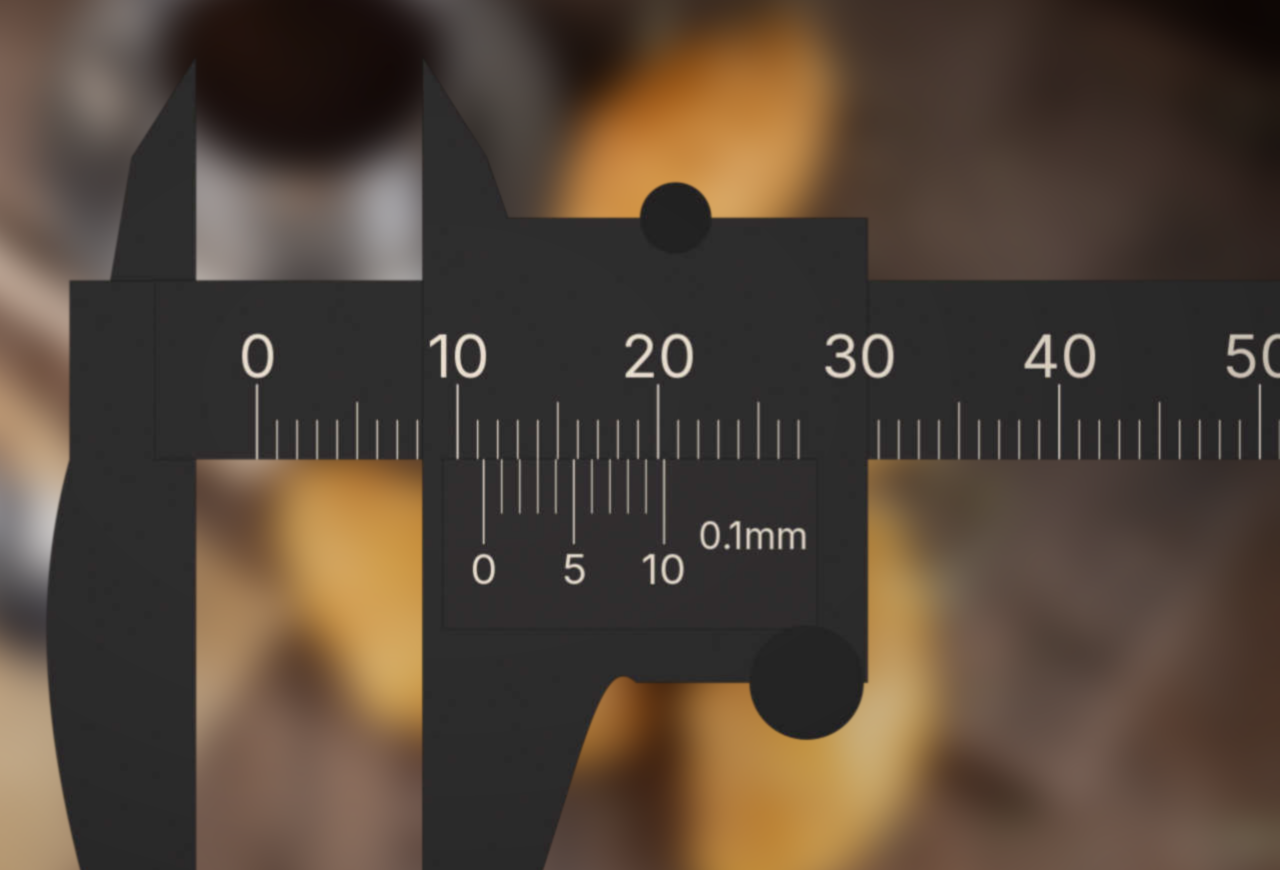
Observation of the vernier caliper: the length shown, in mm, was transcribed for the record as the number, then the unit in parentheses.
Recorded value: 11.3 (mm)
